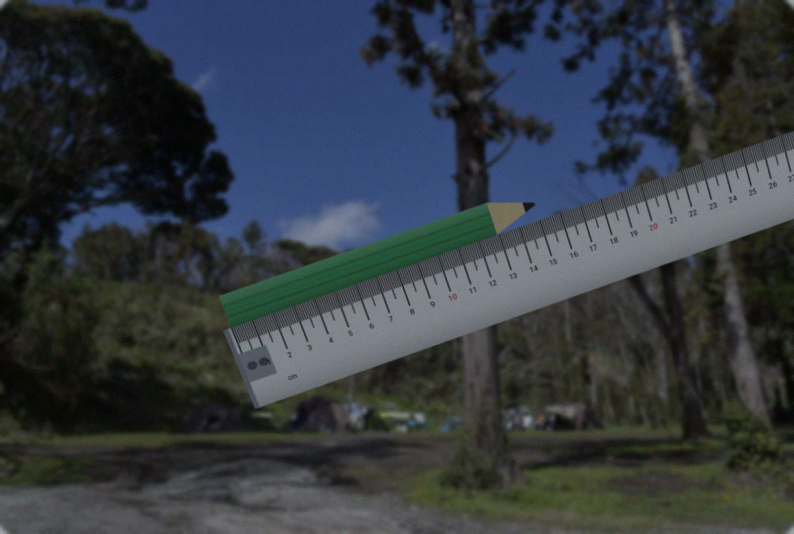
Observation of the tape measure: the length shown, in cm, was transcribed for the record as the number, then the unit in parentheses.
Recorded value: 15 (cm)
